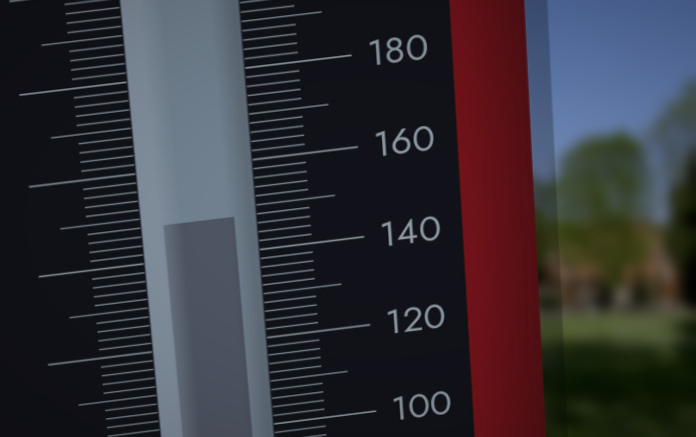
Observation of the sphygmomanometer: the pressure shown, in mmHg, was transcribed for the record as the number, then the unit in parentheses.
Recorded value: 148 (mmHg)
